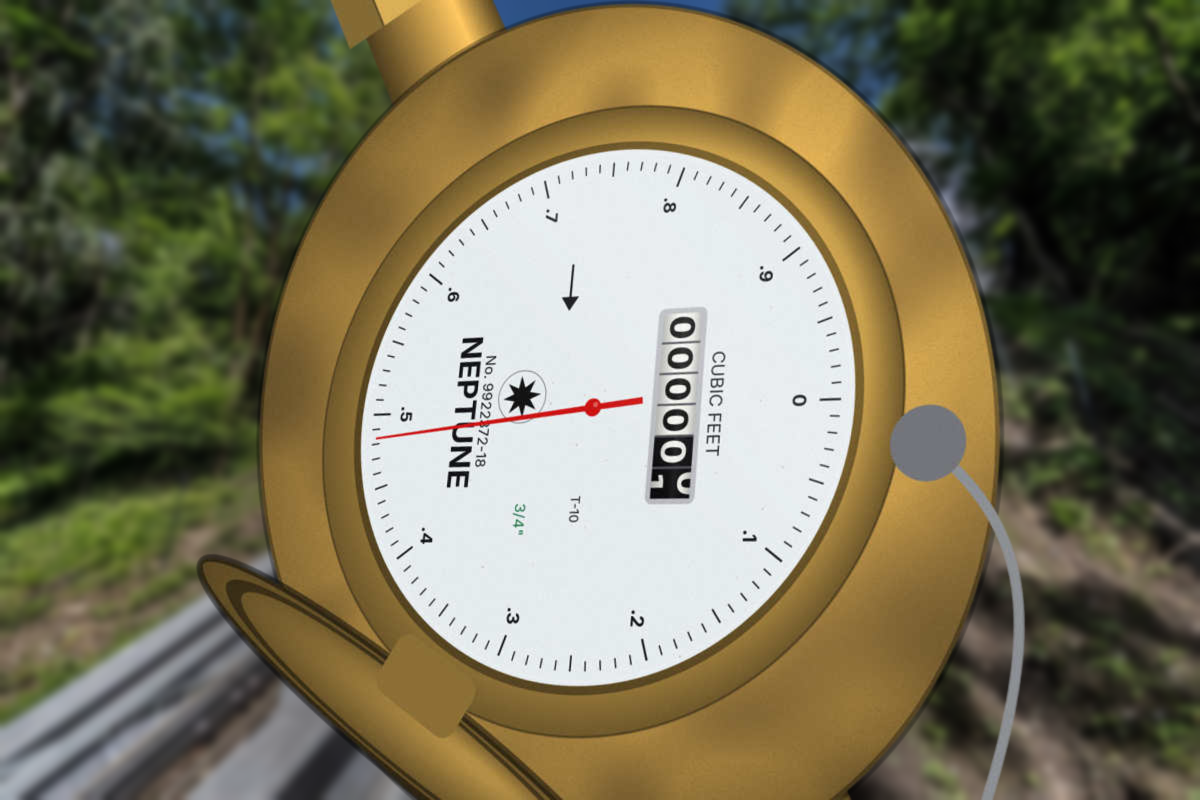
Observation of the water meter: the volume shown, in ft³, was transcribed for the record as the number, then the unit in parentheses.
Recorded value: 0.48 (ft³)
